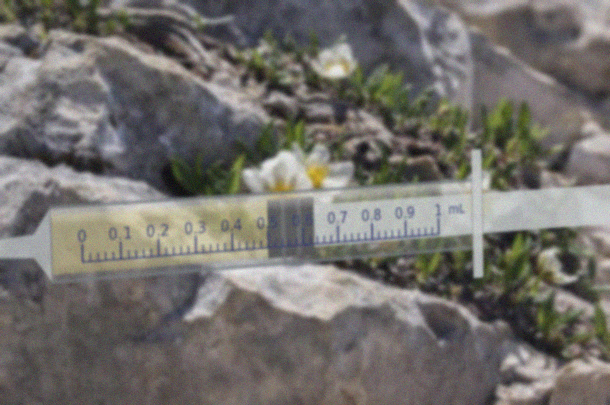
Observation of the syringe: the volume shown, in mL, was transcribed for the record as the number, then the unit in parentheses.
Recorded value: 0.5 (mL)
